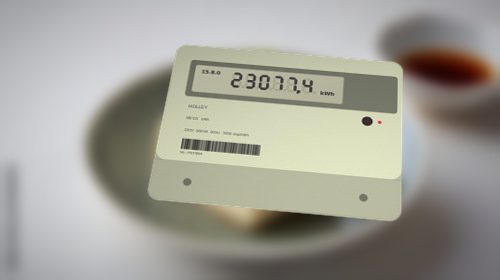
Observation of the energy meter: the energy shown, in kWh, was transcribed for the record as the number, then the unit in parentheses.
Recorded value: 23077.4 (kWh)
